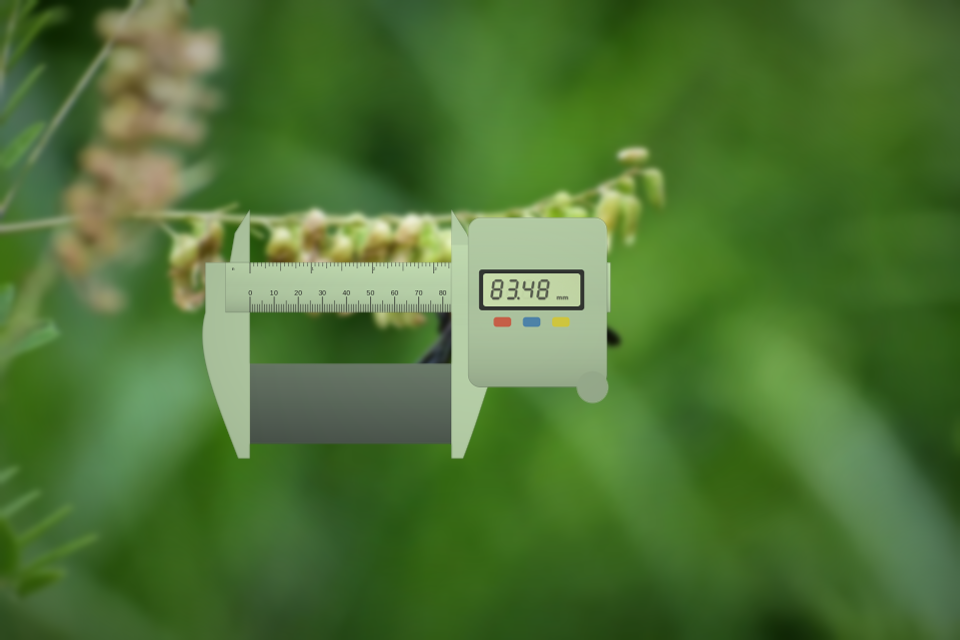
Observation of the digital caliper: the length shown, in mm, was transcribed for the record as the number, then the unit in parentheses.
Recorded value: 83.48 (mm)
